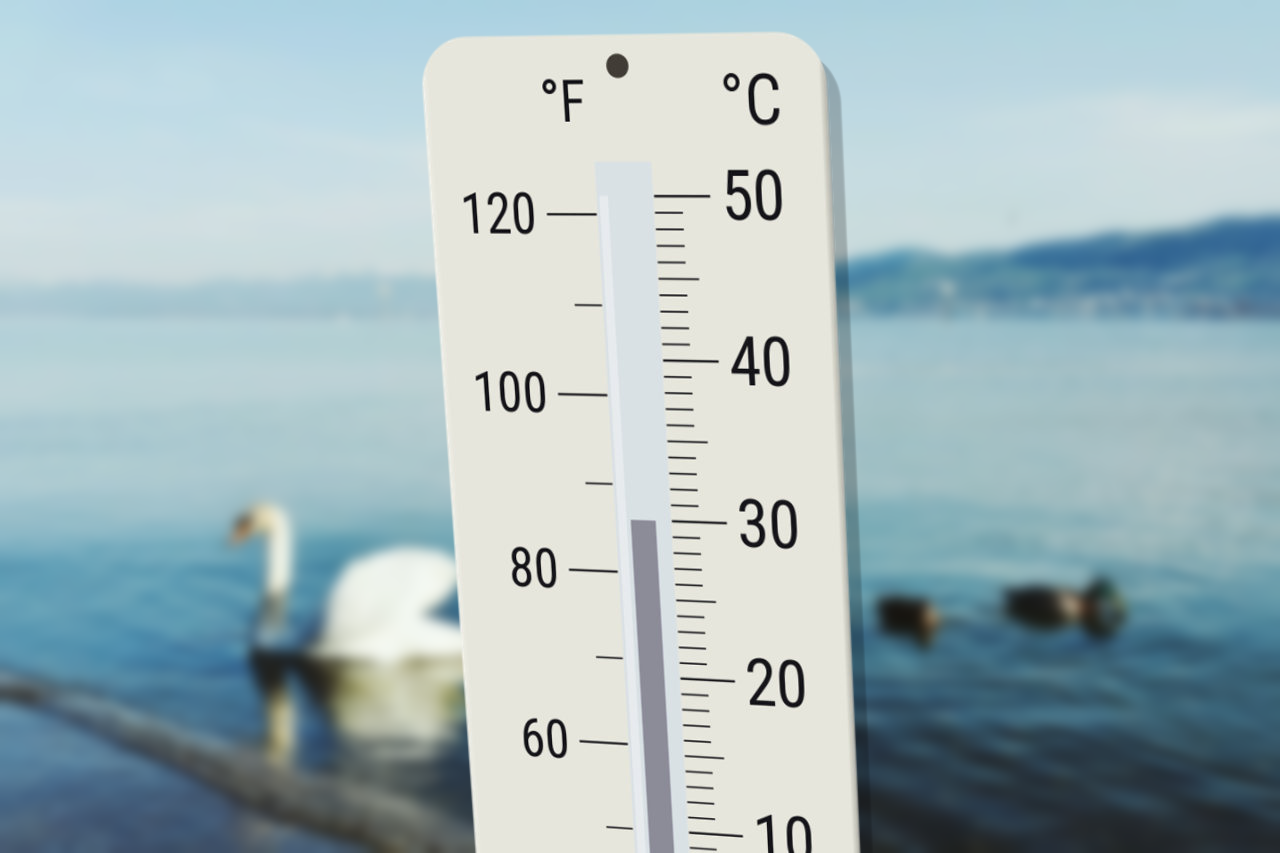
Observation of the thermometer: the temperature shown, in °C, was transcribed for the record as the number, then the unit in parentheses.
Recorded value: 30 (°C)
